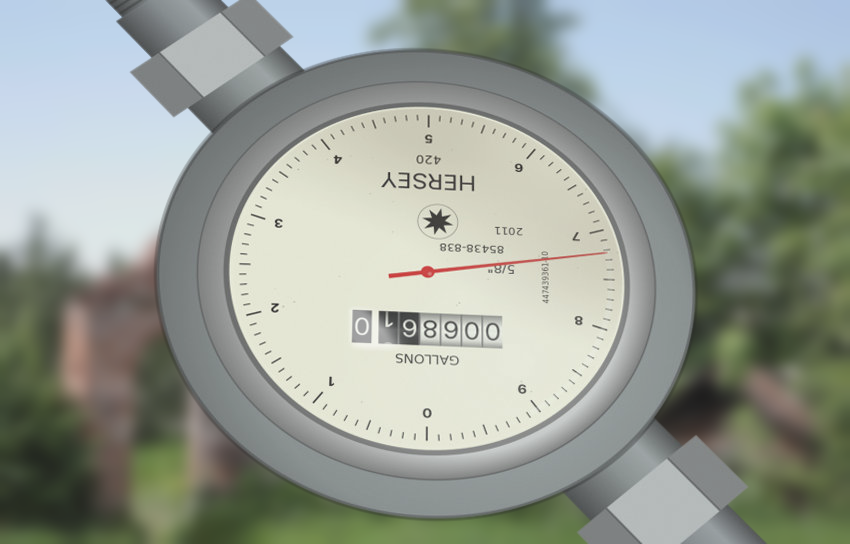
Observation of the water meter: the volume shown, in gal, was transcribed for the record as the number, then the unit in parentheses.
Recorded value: 68607.2 (gal)
